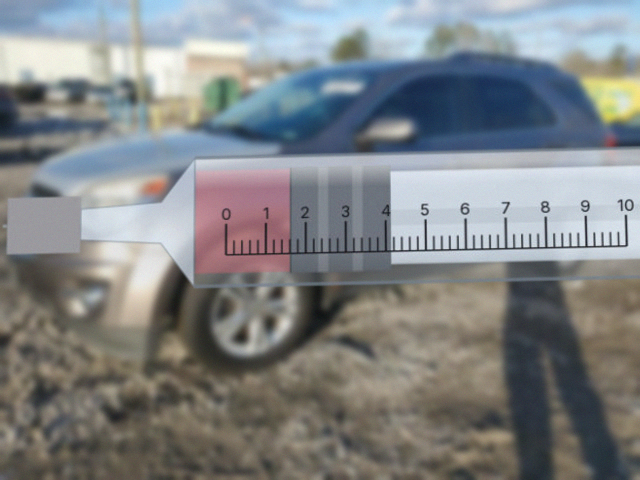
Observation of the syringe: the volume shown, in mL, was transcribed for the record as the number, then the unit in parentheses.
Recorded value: 1.6 (mL)
